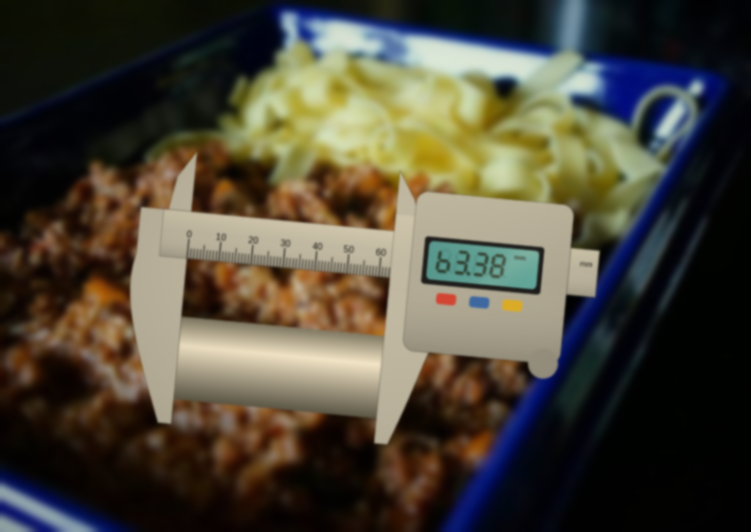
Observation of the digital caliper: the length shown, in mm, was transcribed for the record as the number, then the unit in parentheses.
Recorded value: 63.38 (mm)
